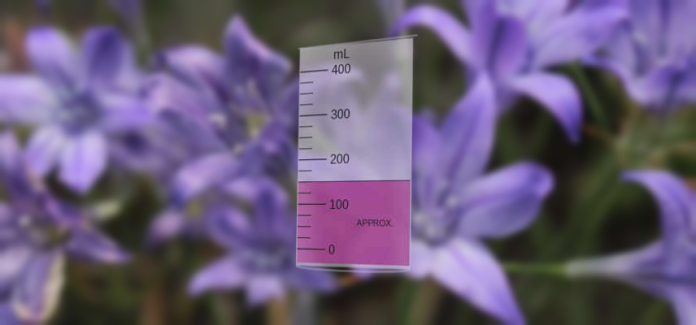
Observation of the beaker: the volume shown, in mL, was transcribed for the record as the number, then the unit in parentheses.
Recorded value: 150 (mL)
